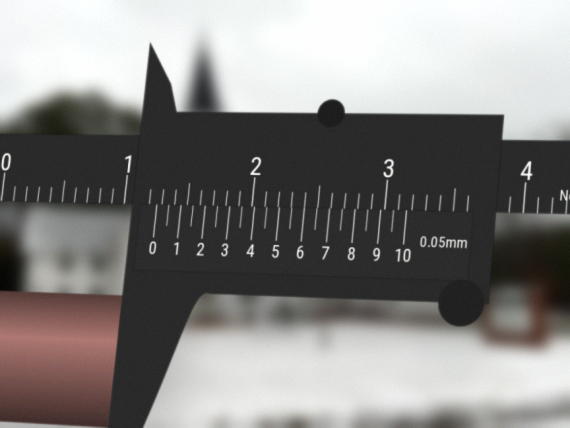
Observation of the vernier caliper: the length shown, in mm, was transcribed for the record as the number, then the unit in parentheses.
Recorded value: 12.6 (mm)
